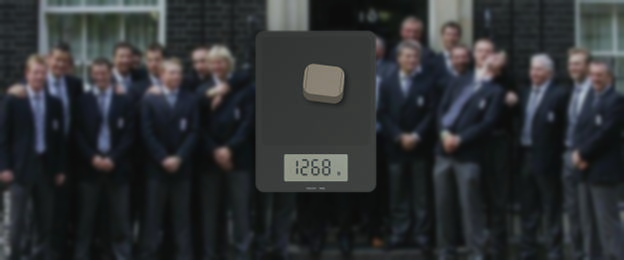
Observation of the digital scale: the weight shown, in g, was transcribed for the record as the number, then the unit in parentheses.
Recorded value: 1268 (g)
